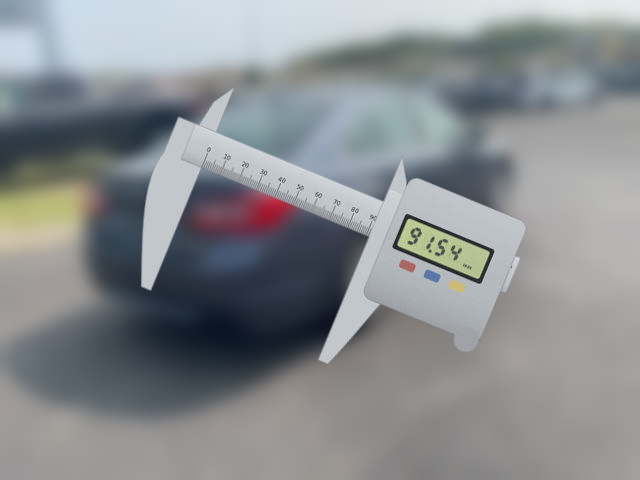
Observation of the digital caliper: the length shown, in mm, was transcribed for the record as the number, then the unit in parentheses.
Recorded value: 91.54 (mm)
